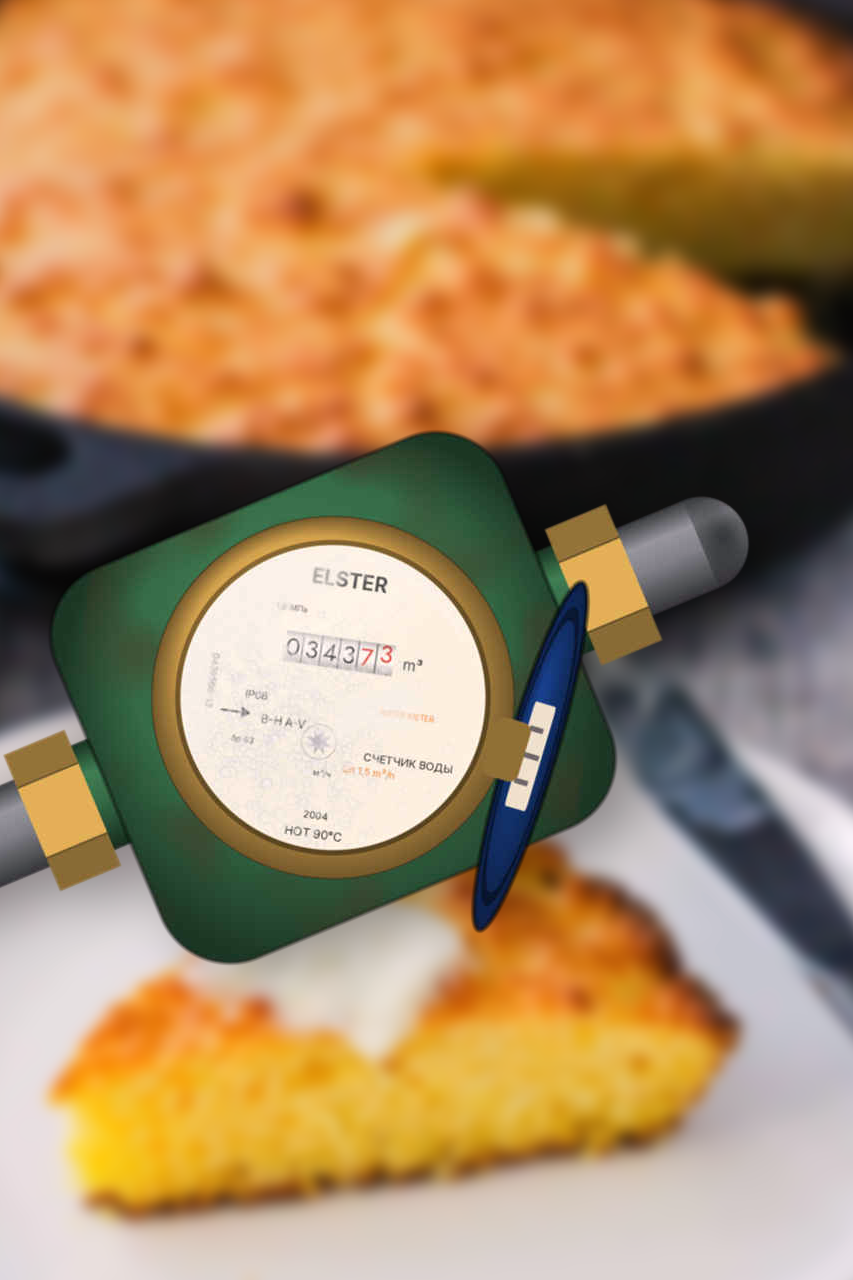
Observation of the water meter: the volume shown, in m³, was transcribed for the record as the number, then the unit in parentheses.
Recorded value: 343.73 (m³)
